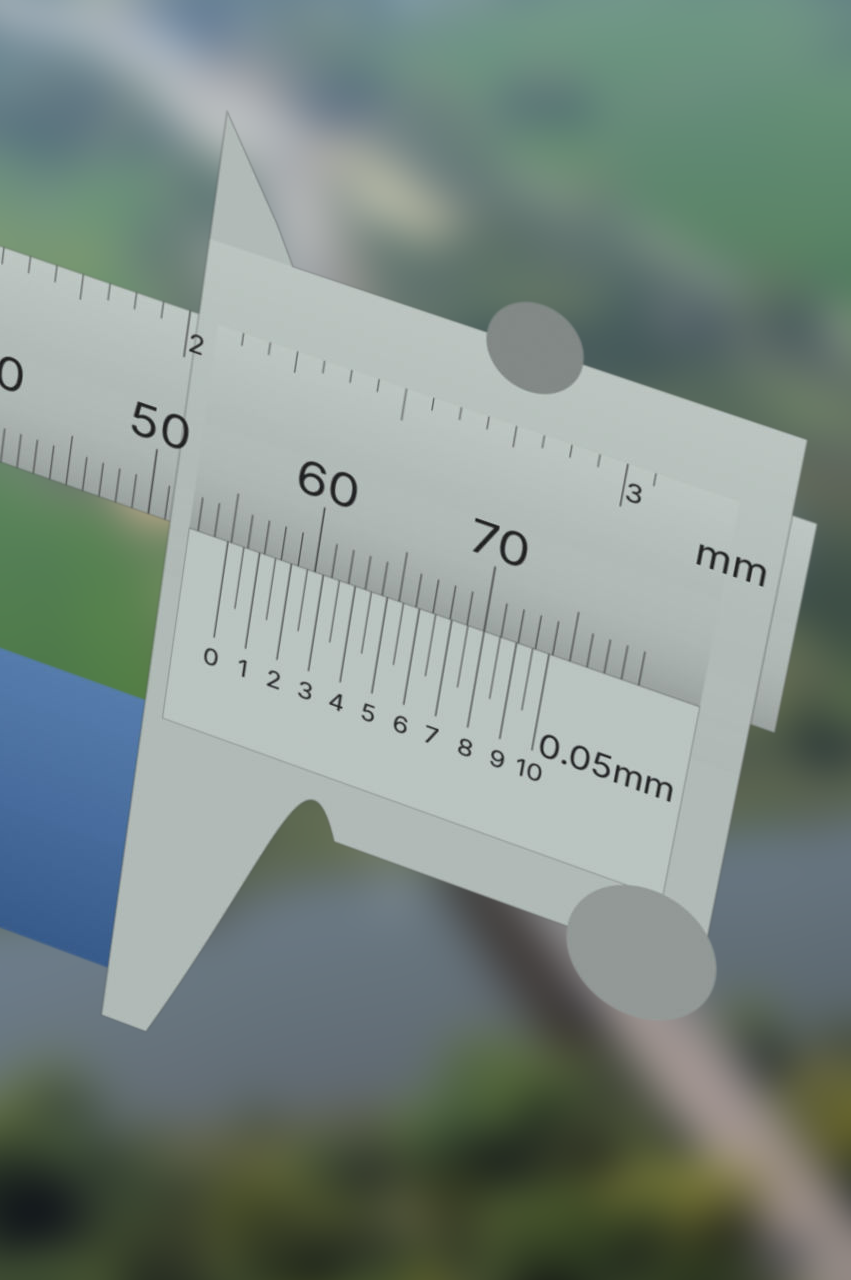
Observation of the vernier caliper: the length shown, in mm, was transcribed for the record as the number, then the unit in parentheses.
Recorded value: 54.8 (mm)
